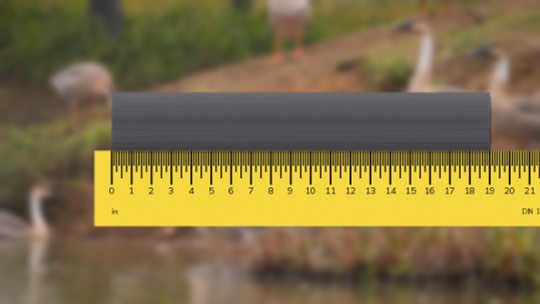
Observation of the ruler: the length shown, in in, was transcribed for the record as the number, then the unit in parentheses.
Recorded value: 19 (in)
